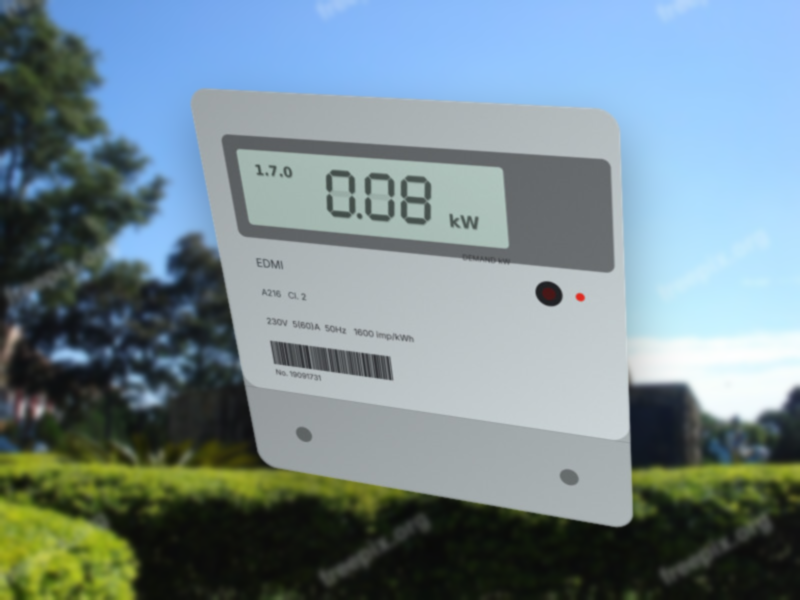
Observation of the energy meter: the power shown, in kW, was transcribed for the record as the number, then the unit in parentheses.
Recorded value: 0.08 (kW)
